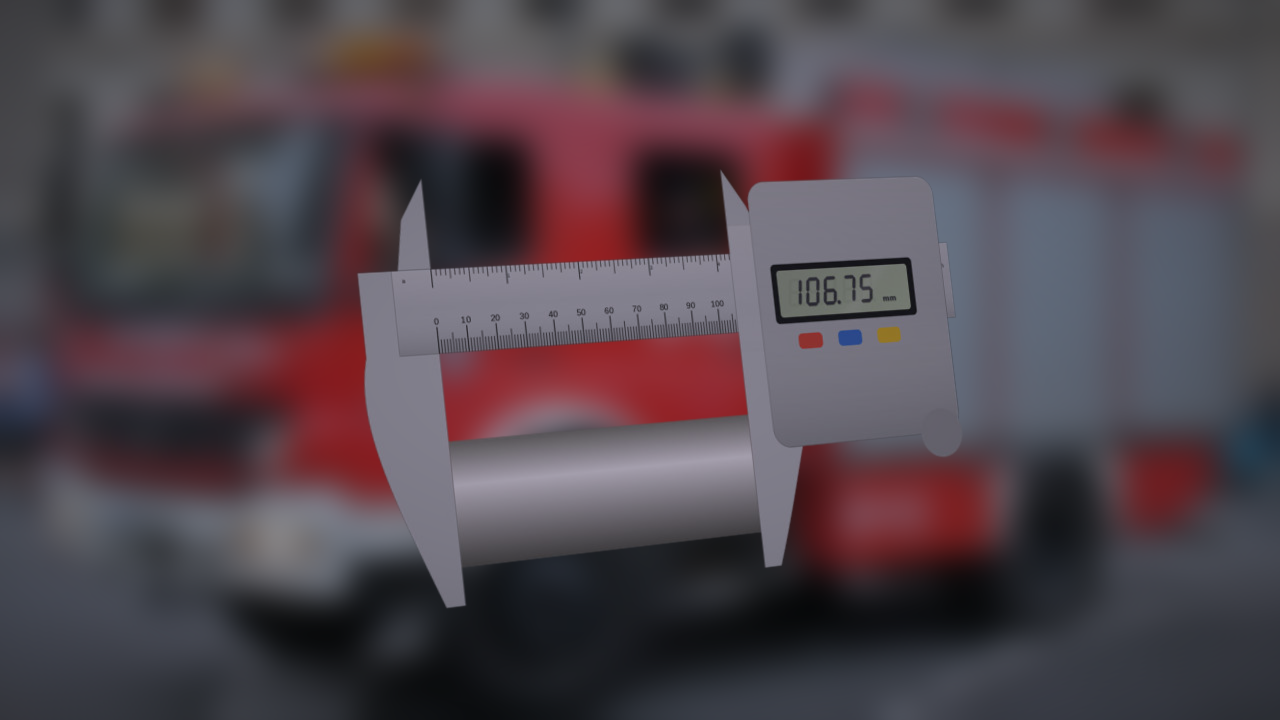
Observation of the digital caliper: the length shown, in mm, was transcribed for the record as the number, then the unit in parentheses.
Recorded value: 106.75 (mm)
